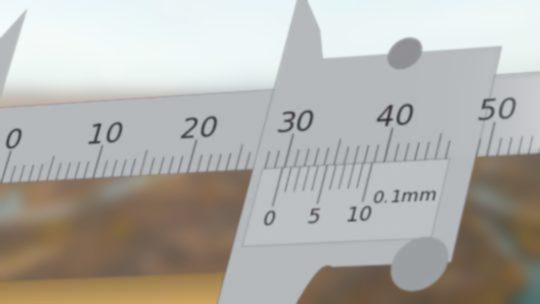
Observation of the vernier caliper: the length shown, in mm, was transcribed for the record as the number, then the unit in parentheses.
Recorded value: 29.8 (mm)
